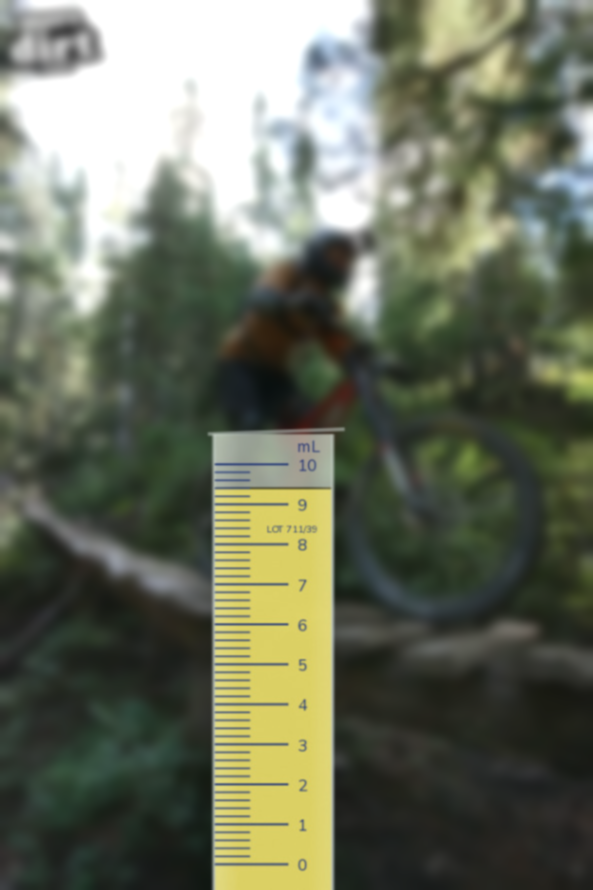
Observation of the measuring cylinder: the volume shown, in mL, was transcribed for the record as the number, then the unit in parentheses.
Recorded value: 9.4 (mL)
